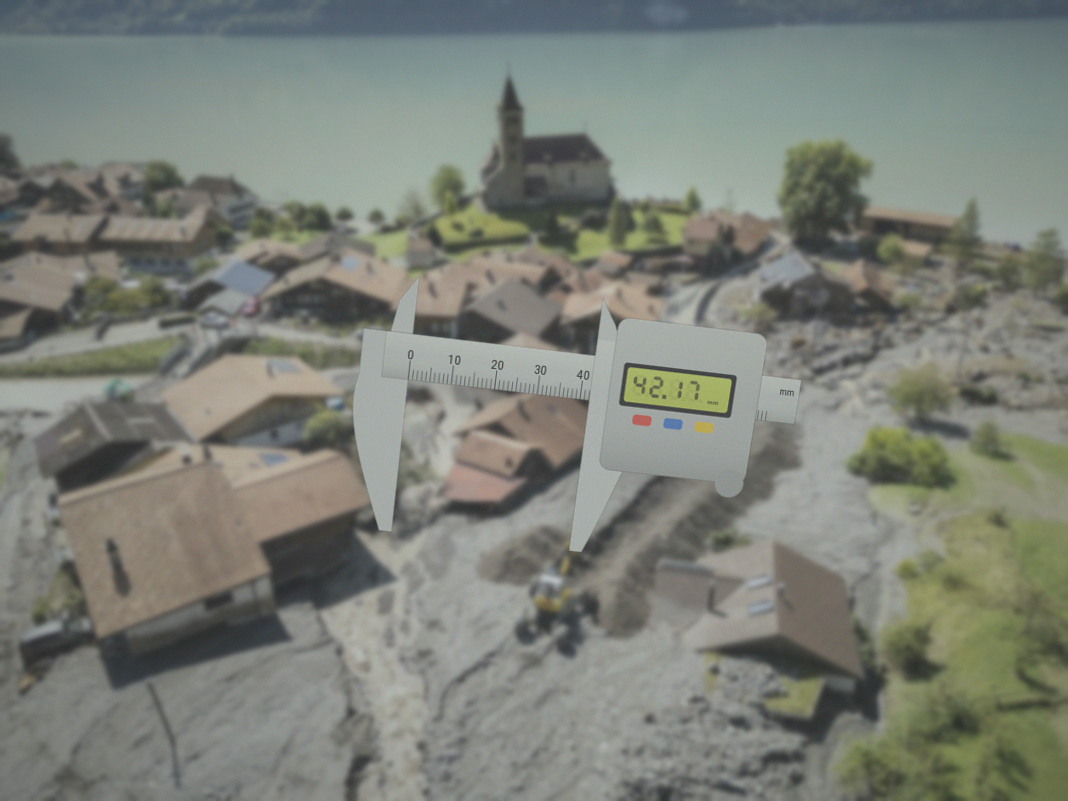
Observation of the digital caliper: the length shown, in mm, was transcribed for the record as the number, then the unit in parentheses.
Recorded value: 42.17 (mm)
